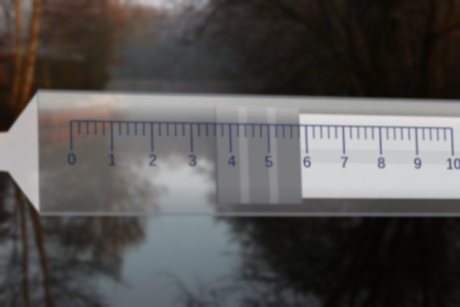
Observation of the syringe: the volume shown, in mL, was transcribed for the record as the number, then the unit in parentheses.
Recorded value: 3.6 (mL)
